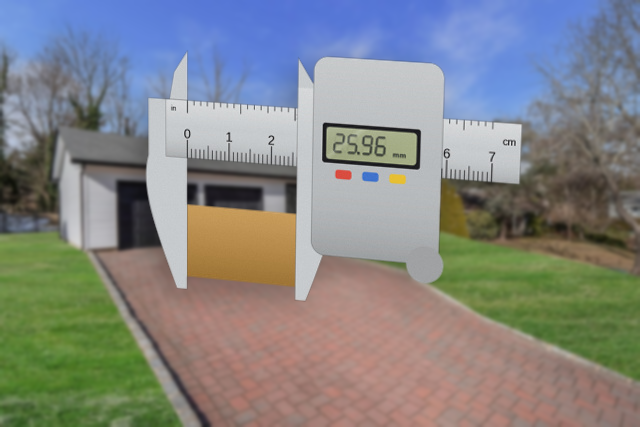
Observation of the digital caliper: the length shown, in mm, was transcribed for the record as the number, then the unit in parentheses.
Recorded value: 25.96 (mm)
